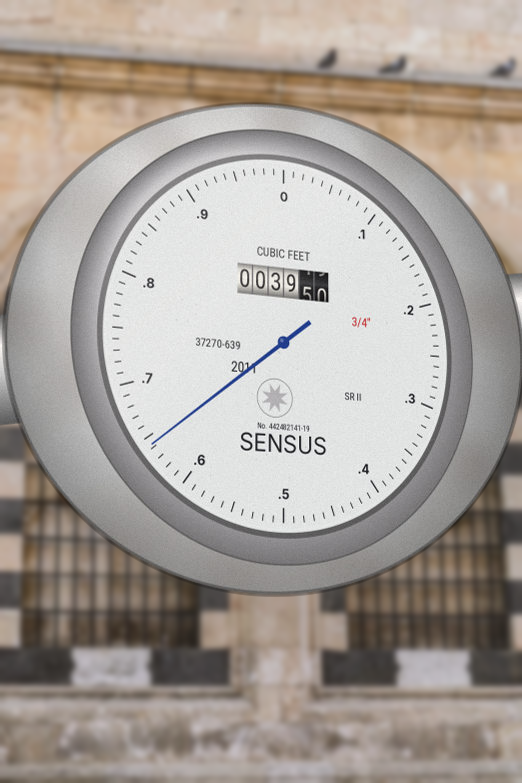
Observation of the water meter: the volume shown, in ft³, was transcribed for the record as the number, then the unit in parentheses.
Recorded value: 3949.64 (ft³)
